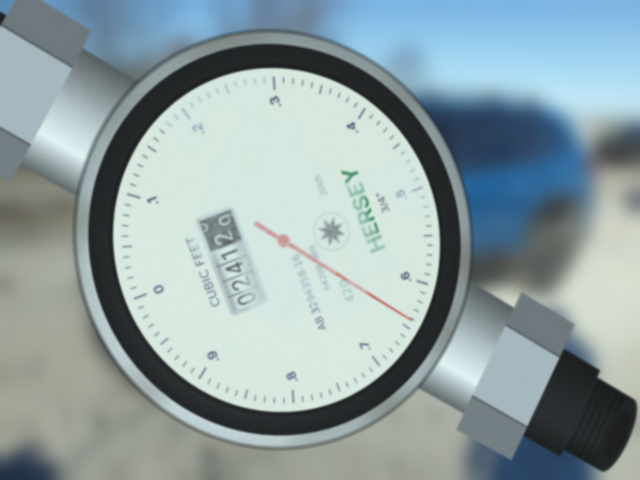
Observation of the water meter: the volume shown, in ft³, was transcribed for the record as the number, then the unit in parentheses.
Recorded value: 24128.64 (ft³)
